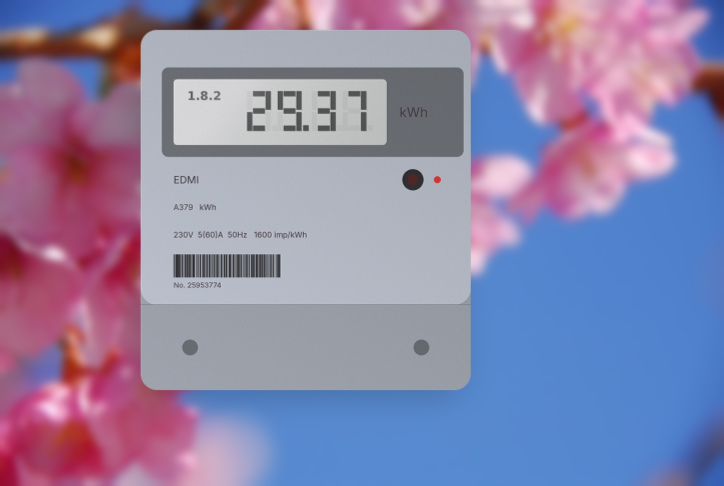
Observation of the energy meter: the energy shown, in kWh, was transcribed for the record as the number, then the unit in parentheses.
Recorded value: 29.37 (kWh)
